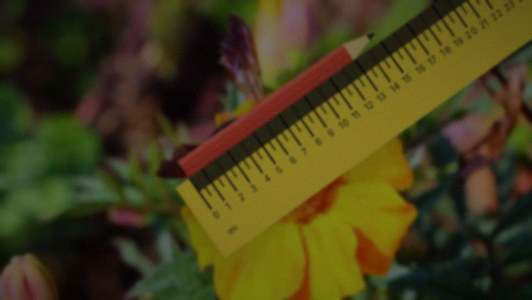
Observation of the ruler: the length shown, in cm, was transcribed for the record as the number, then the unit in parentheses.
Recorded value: 15 (cm)
